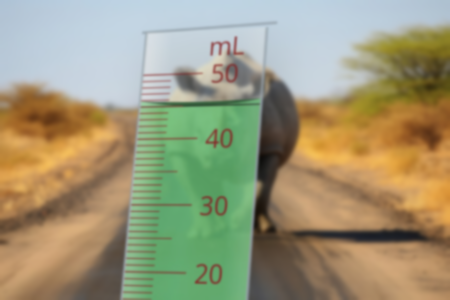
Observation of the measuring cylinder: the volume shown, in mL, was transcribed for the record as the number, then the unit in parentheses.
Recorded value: 45 (mL)
